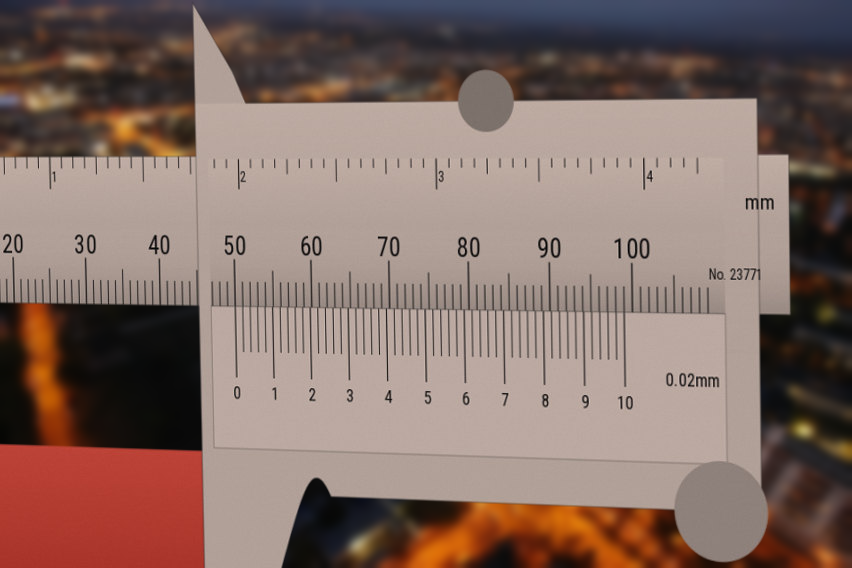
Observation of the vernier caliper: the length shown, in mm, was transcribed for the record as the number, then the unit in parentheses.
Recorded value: 50.0 (mm)
